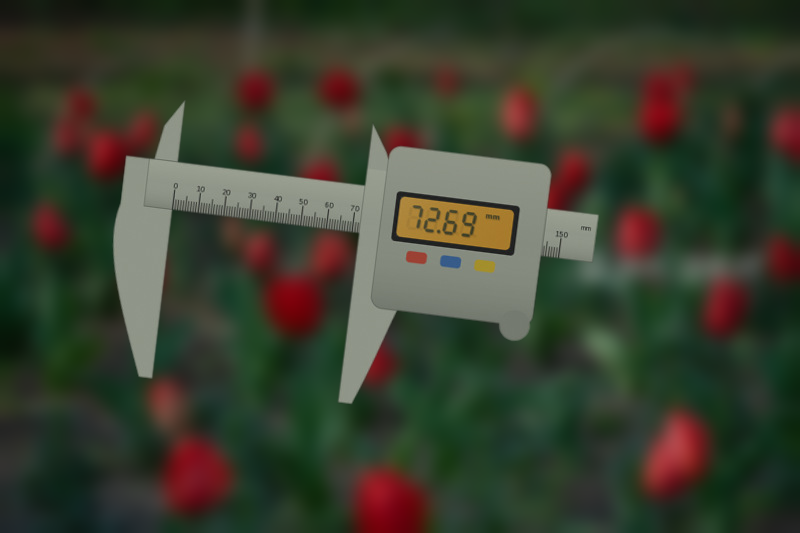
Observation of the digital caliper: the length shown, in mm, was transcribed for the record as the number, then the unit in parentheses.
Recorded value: 72.69 (mm)
